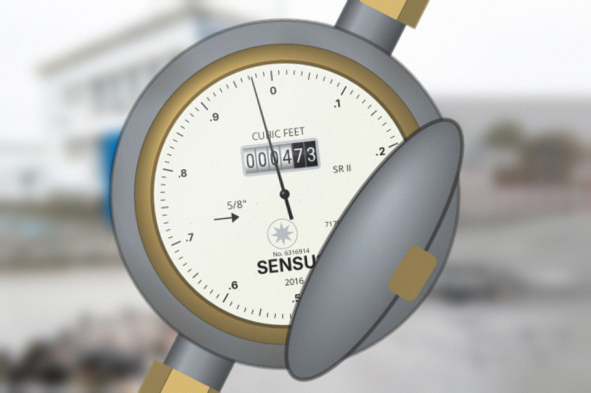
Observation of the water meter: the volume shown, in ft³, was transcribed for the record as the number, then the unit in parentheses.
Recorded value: 472.97 (ft³)
